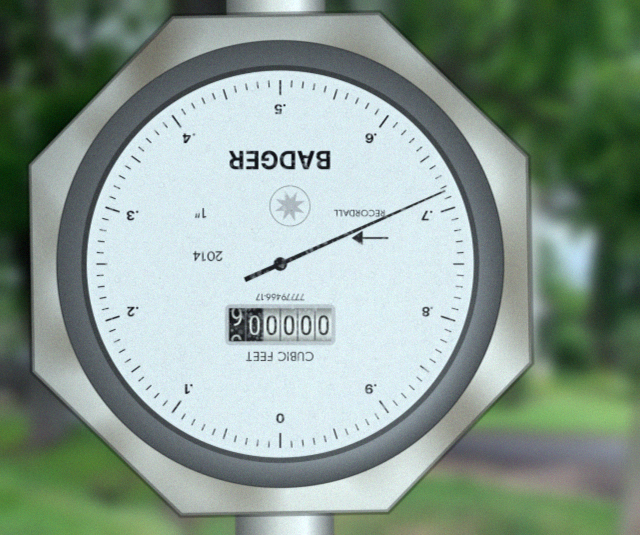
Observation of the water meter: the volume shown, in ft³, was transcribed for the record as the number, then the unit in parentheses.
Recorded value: 5.68 (ft³)
